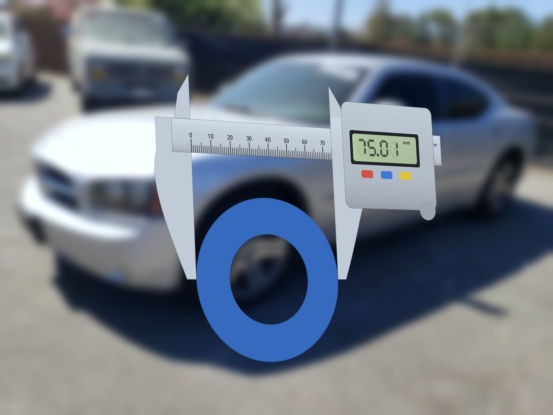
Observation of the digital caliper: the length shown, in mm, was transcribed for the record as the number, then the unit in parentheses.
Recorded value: 75.01 (mm)
